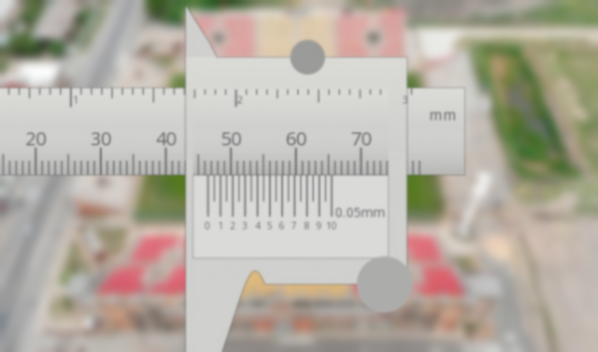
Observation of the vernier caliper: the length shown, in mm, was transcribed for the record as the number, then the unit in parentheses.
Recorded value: 46.5 (mm)
